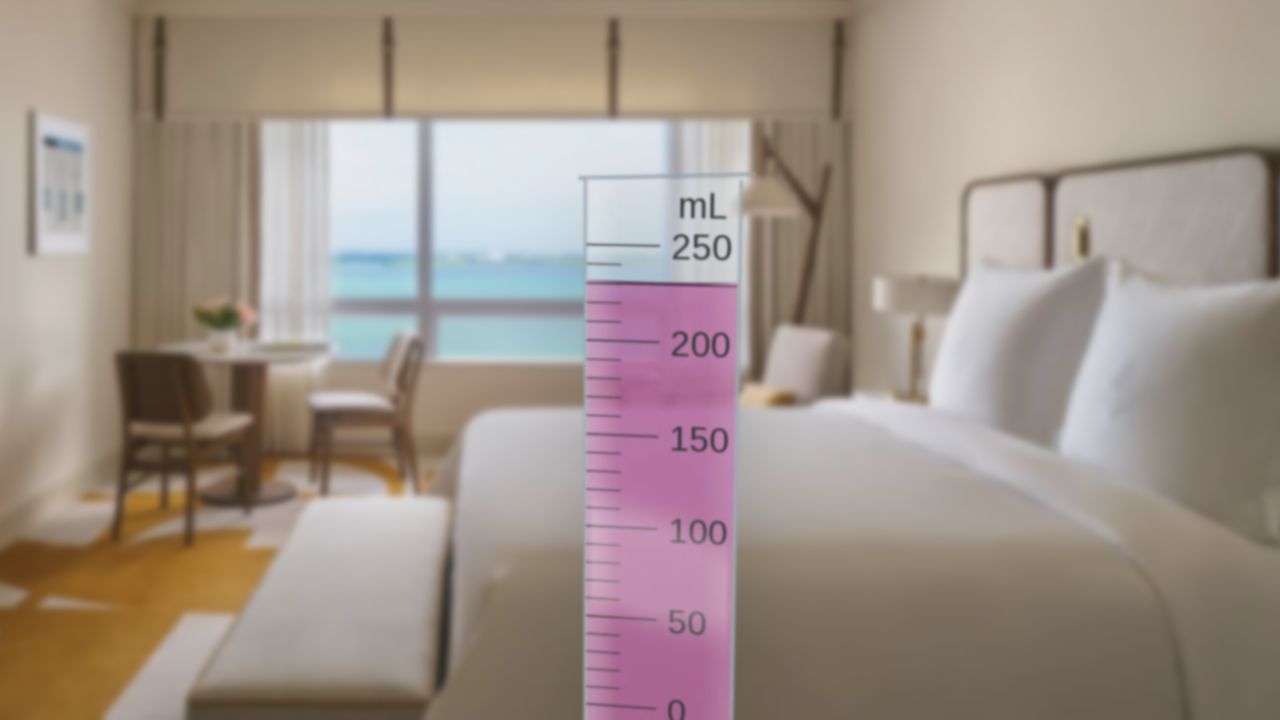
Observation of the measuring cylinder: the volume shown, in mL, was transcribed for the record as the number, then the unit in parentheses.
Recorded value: 230 (mL)
